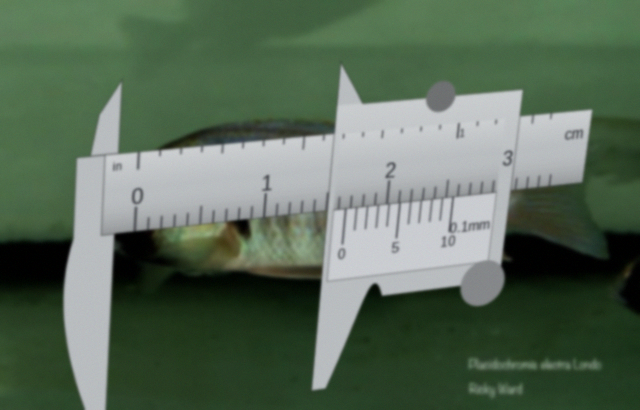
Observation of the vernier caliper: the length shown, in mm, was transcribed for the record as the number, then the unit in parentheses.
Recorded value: 16.6 (mm)
